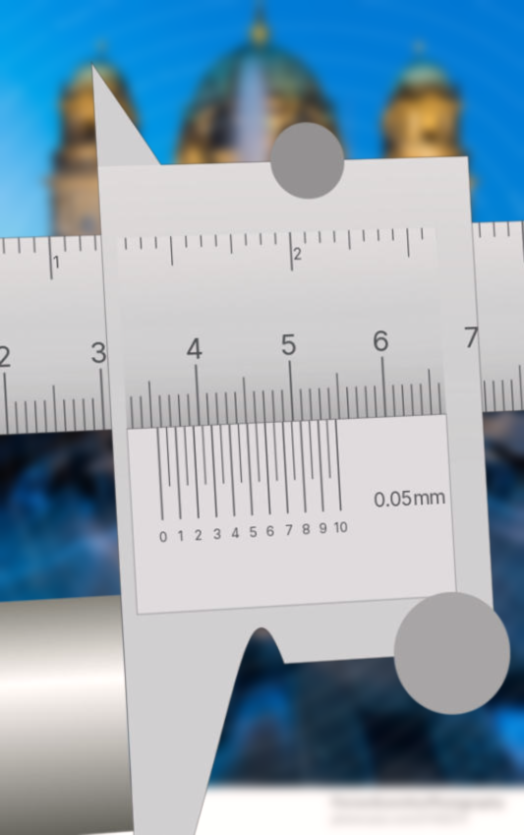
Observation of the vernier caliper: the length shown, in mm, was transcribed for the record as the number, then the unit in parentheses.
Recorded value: 35.6 (mm)
